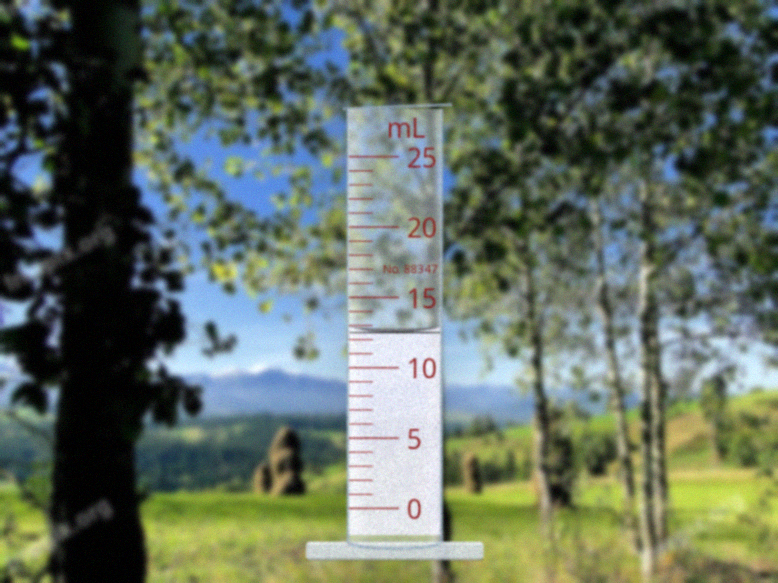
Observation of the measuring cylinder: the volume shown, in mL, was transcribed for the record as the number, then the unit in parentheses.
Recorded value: 12.5 (mL)
